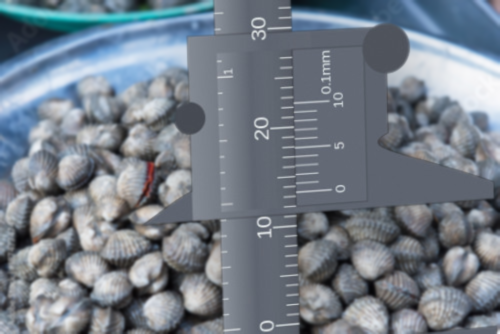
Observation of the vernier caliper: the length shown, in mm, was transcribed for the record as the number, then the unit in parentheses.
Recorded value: 13.4 (mm)
